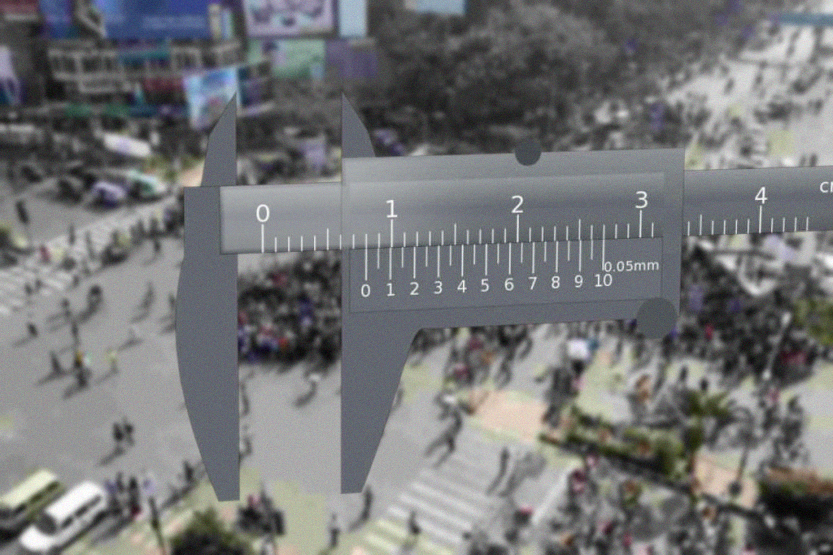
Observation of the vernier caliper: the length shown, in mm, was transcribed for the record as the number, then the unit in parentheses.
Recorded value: 8.0 (mm)
